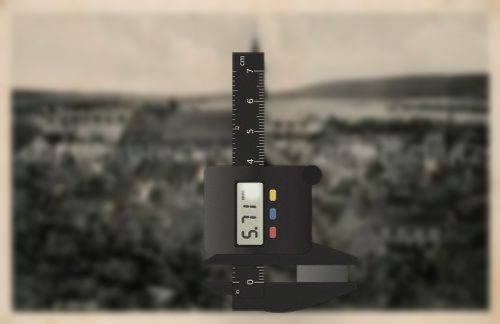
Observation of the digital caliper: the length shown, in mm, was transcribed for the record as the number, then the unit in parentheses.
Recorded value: 5.71 (mm)
